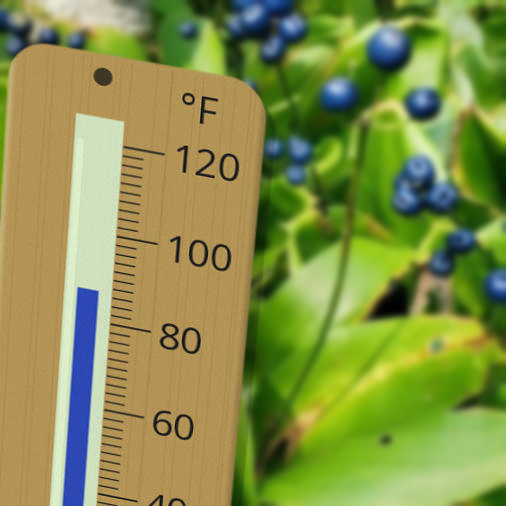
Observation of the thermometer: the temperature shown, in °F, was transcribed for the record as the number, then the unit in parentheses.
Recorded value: 87 (°F)
